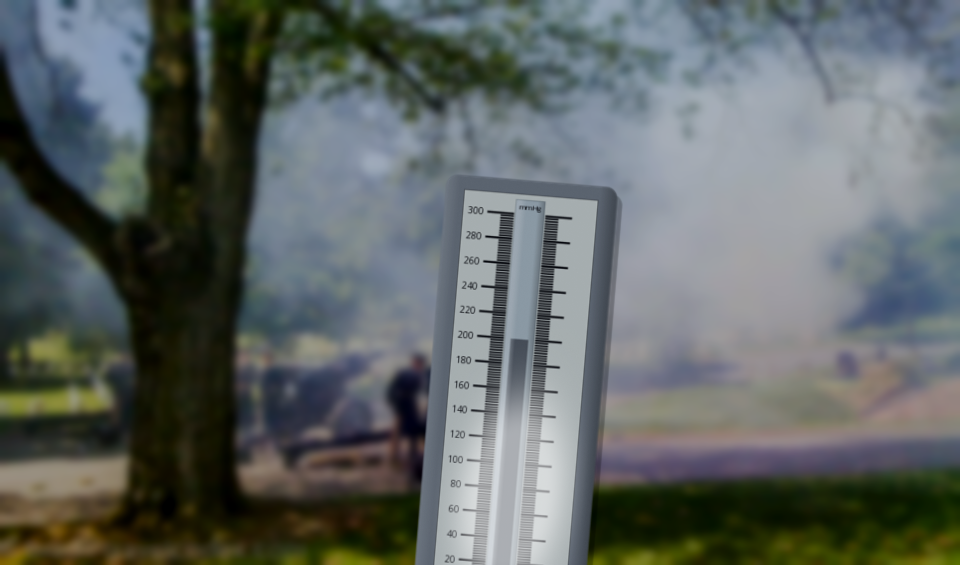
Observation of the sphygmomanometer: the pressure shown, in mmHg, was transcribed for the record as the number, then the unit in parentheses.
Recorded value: 200 (mmHg)
